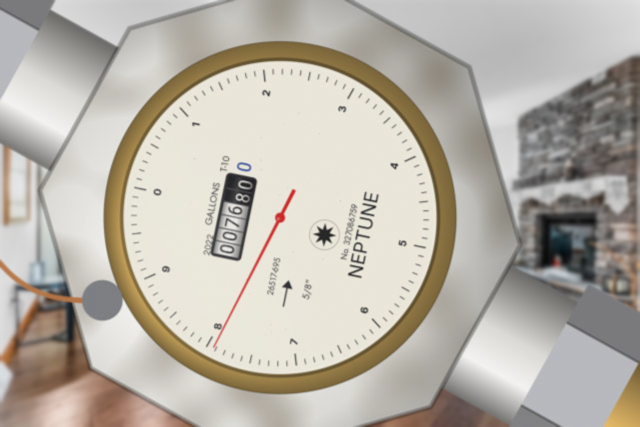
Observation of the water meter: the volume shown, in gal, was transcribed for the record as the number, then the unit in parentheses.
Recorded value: 76797.9 (gal)
